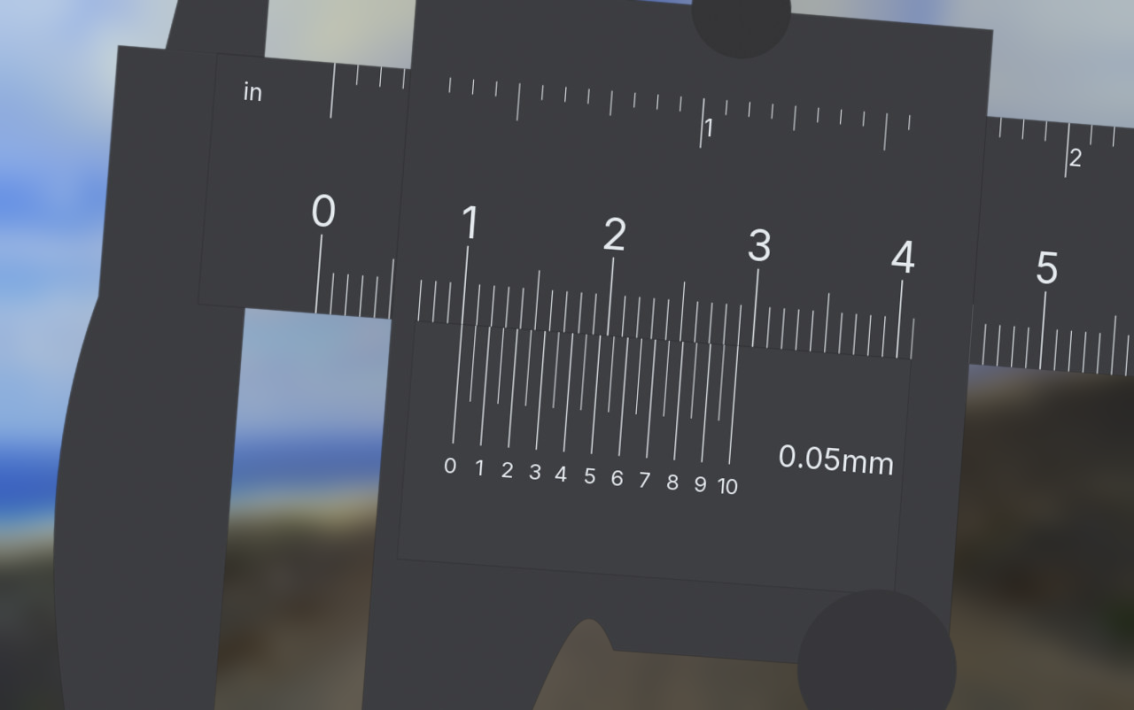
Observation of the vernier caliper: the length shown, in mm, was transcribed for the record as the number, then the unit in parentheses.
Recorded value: 10.0 (mm)
